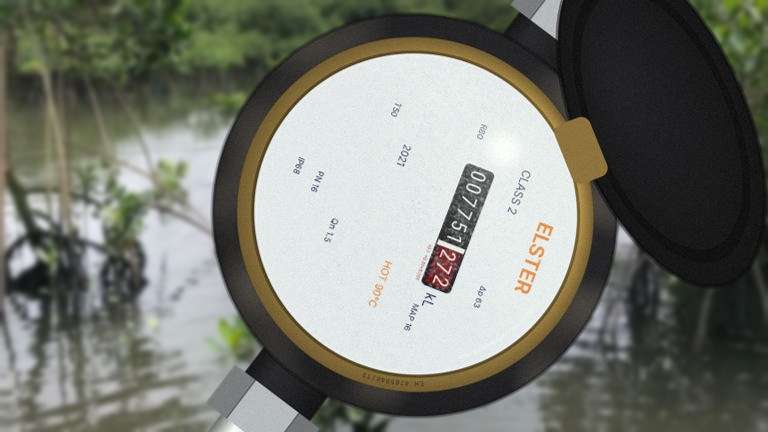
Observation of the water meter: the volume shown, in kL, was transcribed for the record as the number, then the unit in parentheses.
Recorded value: 7751.272 (kL)
